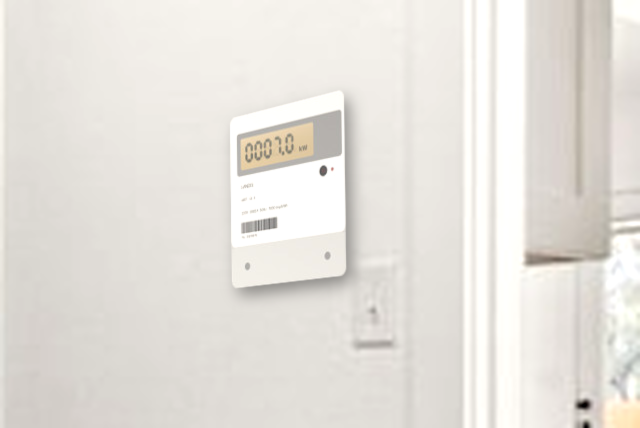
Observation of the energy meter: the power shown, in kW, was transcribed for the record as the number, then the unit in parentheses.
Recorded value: 7.0 (kW)
